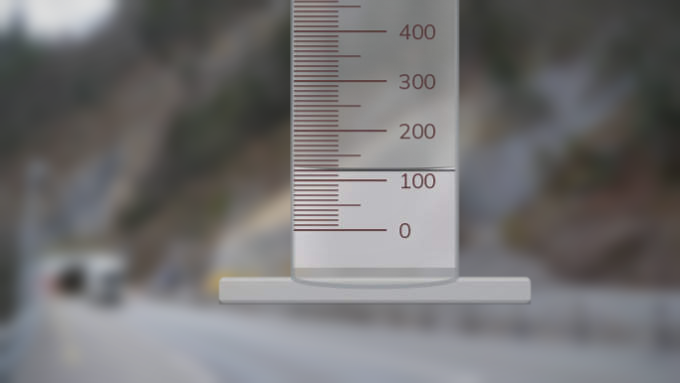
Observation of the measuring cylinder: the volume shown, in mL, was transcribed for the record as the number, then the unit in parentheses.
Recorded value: 120 (mL)
